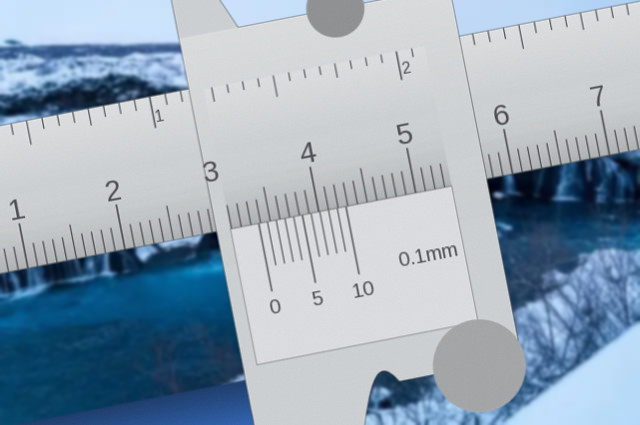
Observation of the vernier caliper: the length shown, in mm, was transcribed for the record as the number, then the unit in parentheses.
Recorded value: 33.8 (mm)
